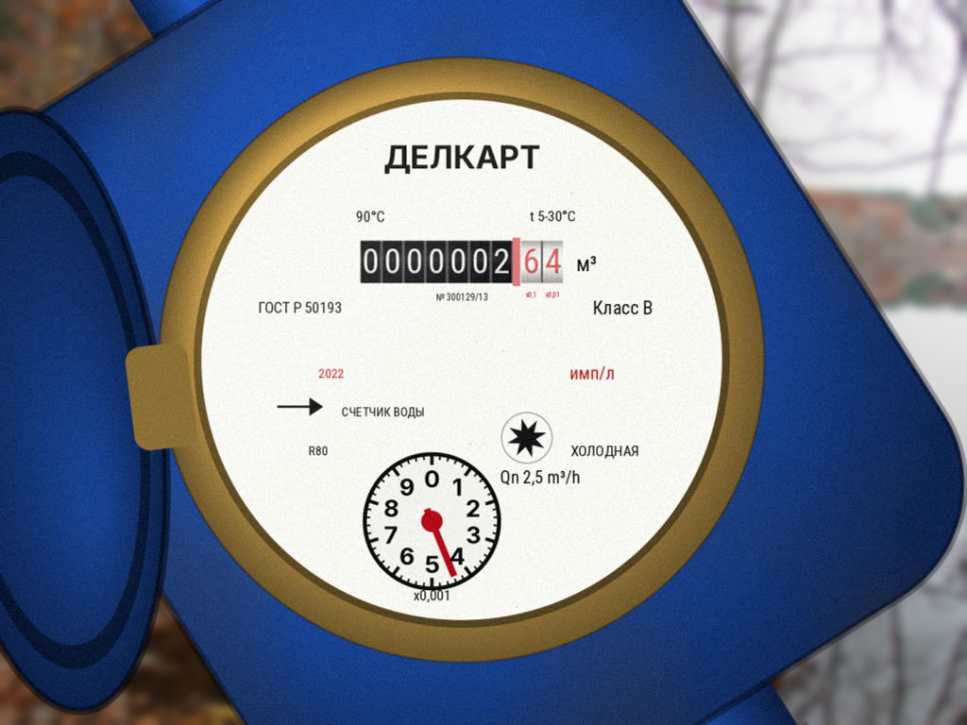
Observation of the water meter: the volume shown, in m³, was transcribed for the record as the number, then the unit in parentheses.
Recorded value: 2.644 (m³)
